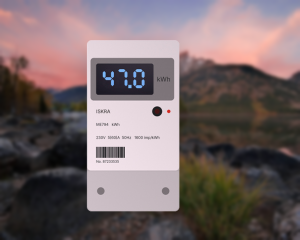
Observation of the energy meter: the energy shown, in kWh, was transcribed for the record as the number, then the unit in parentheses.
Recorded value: 47.0 (kWh)
